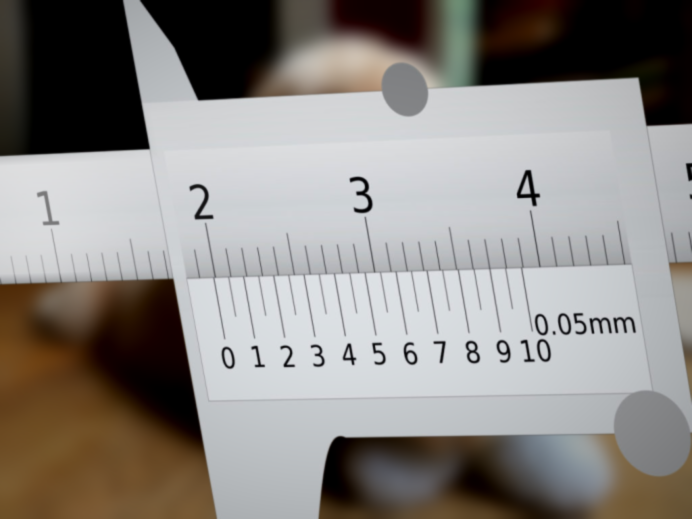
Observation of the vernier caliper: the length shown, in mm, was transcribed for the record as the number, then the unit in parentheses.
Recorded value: 19.9 (mm)
